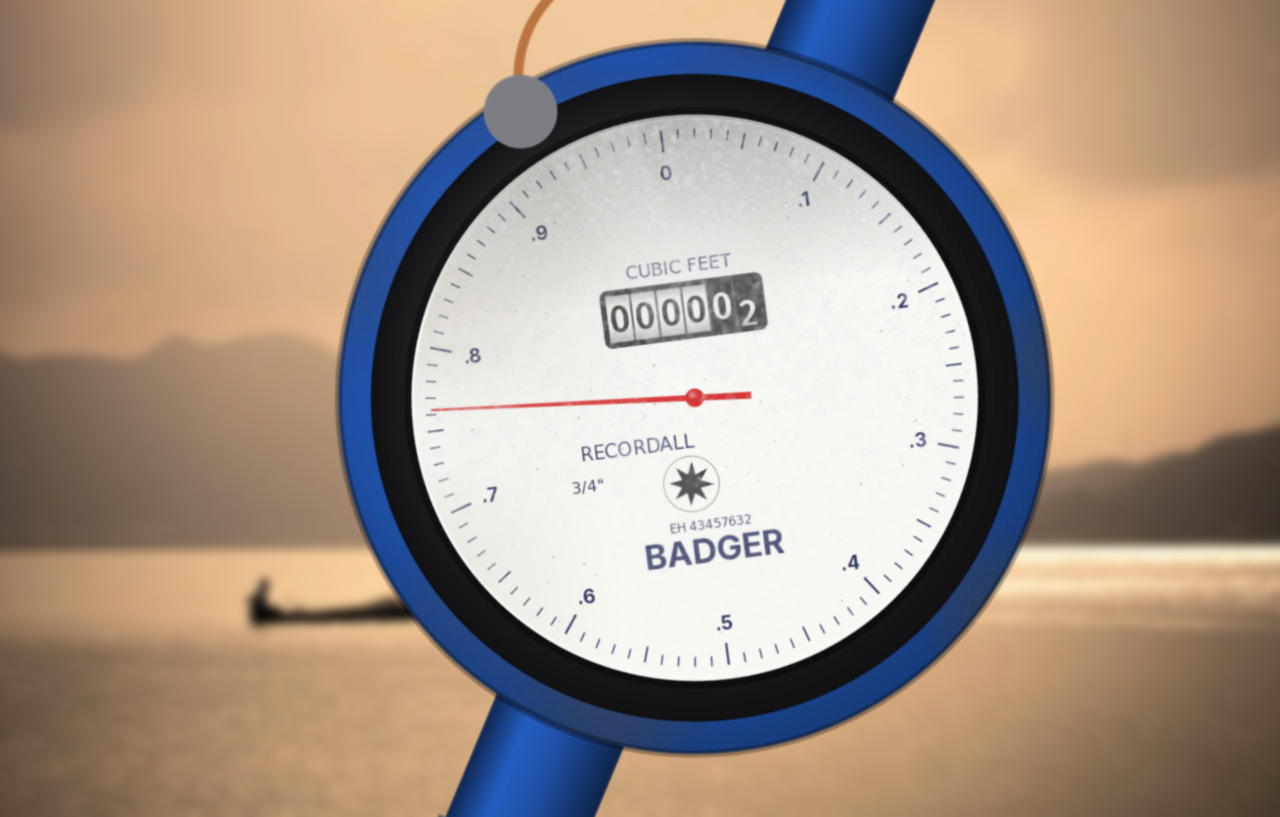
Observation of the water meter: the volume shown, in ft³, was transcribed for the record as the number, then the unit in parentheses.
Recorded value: 1.76 (ft³)
